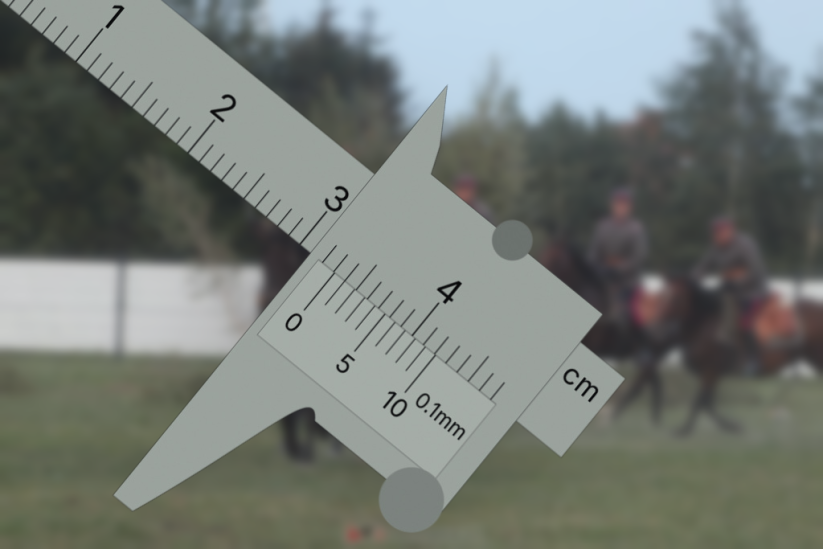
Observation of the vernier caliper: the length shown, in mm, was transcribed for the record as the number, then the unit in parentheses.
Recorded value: 33.1 (mm)
